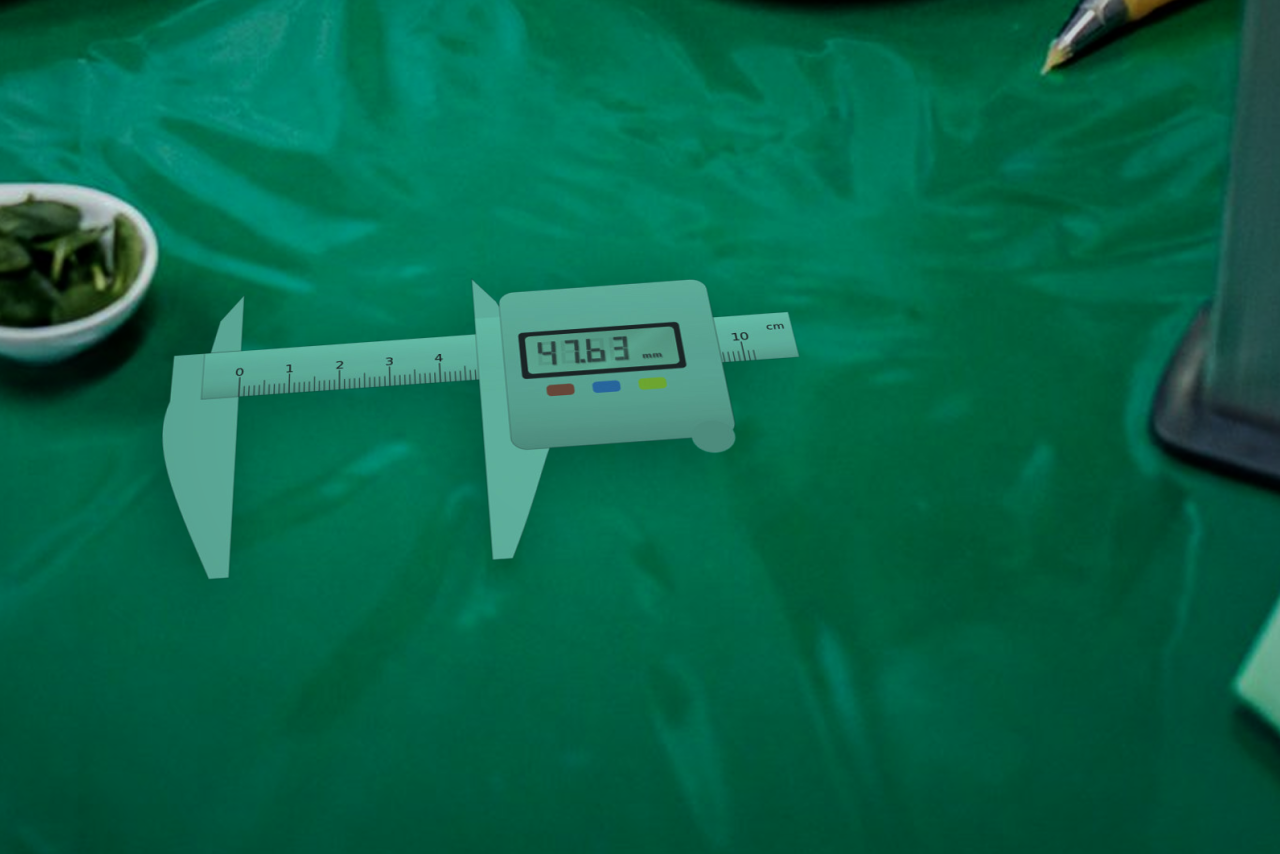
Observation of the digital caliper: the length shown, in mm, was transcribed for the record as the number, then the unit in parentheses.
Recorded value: 47.63 (mm)
